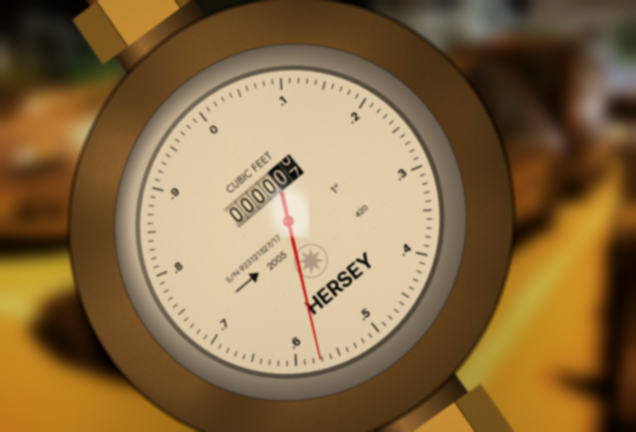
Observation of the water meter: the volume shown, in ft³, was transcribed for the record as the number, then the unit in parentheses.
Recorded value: 6.57 (ft³)
